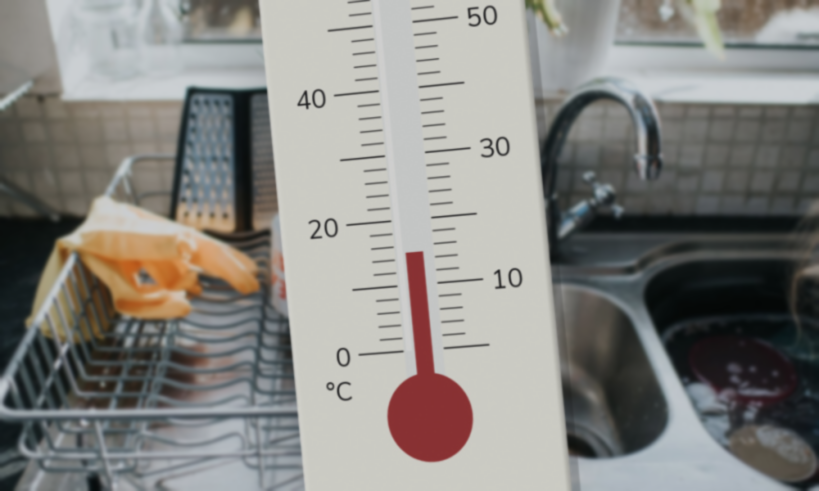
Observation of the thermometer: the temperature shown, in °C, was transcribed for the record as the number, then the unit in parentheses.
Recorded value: 15 (°C)
